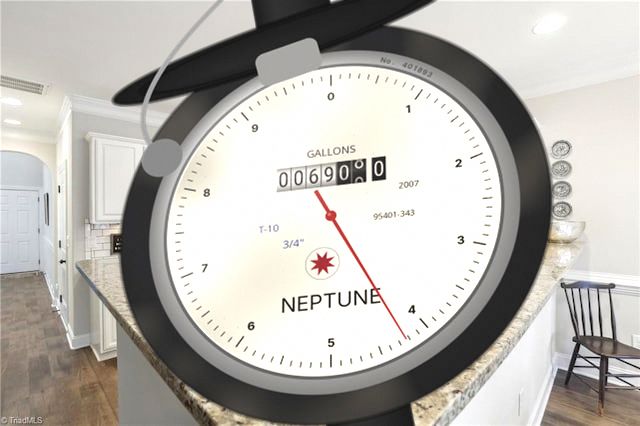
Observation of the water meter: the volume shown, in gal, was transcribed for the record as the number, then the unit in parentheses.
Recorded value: 69084.2 (gal)
